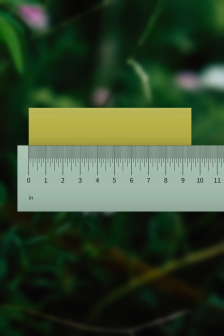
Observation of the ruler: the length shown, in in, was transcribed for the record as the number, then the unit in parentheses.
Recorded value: 9.5 (in)
